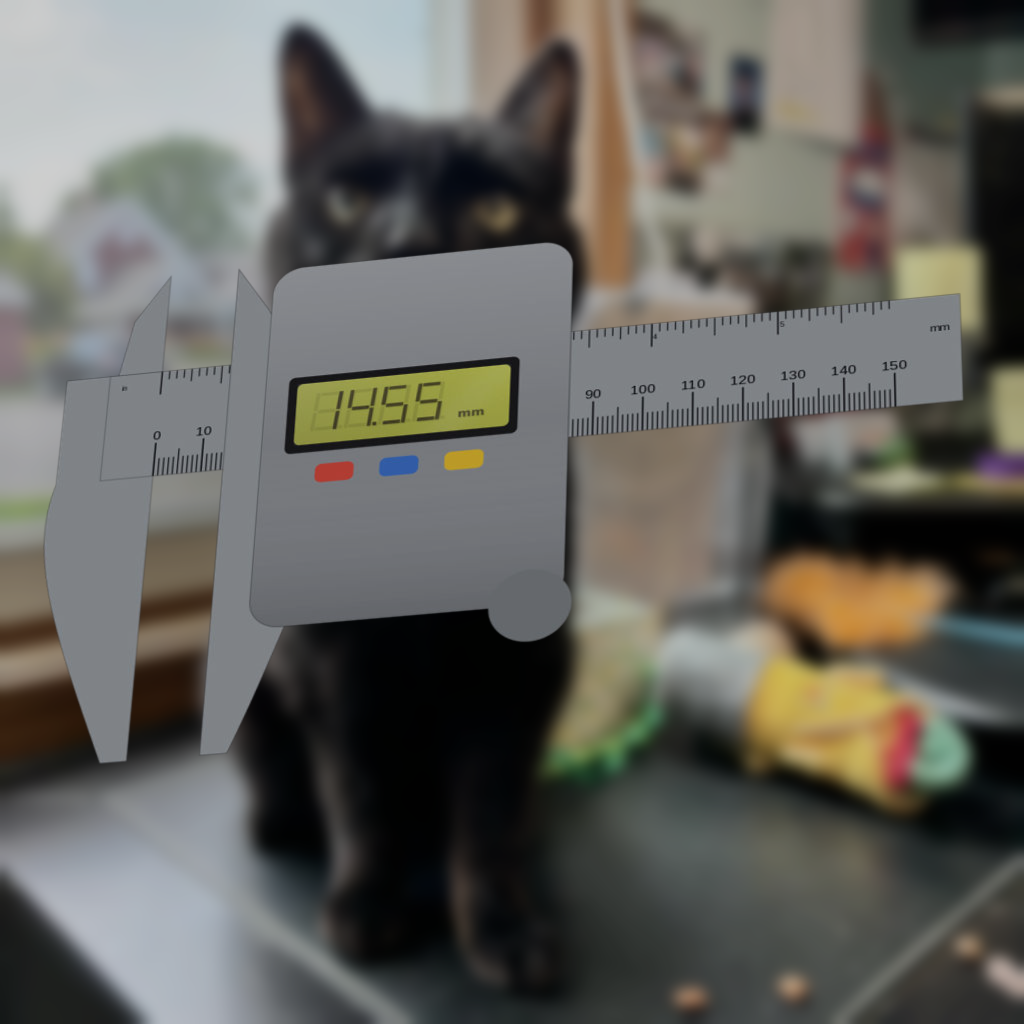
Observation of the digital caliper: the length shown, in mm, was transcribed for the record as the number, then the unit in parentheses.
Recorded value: 14.55 (mm)
